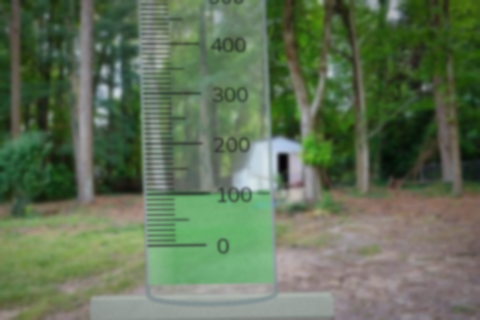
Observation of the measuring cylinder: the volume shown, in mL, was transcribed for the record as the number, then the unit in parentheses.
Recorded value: 100 (mL)
